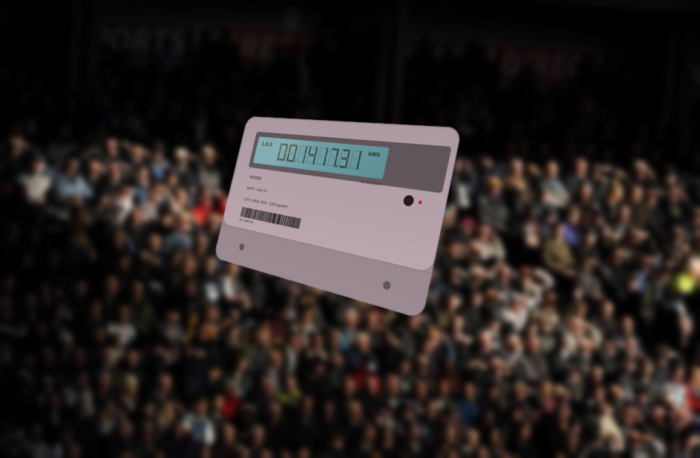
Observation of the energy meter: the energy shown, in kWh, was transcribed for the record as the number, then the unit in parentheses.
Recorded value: 1417.31 (kWh)
